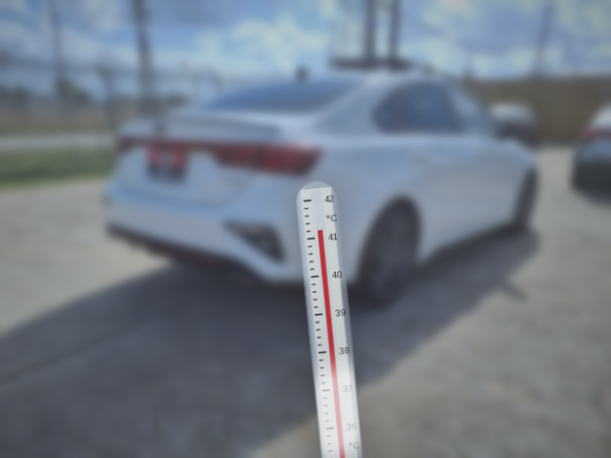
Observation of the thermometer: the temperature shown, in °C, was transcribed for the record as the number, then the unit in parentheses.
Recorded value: 41.2 (°C)
